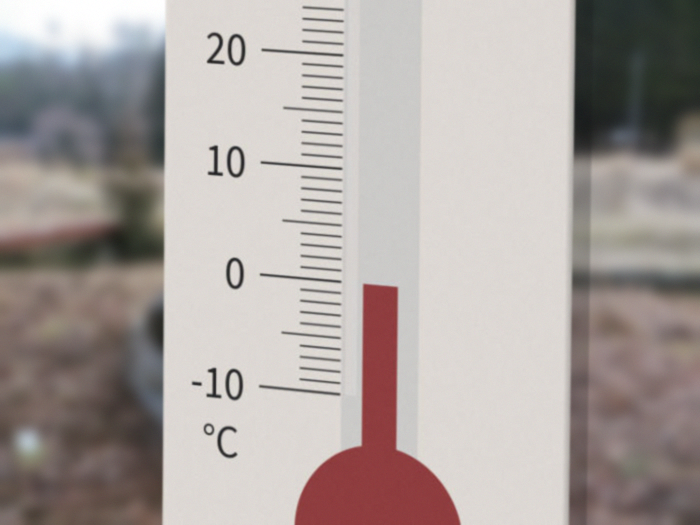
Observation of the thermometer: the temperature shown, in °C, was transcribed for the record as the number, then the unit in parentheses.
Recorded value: 0 (°C)
